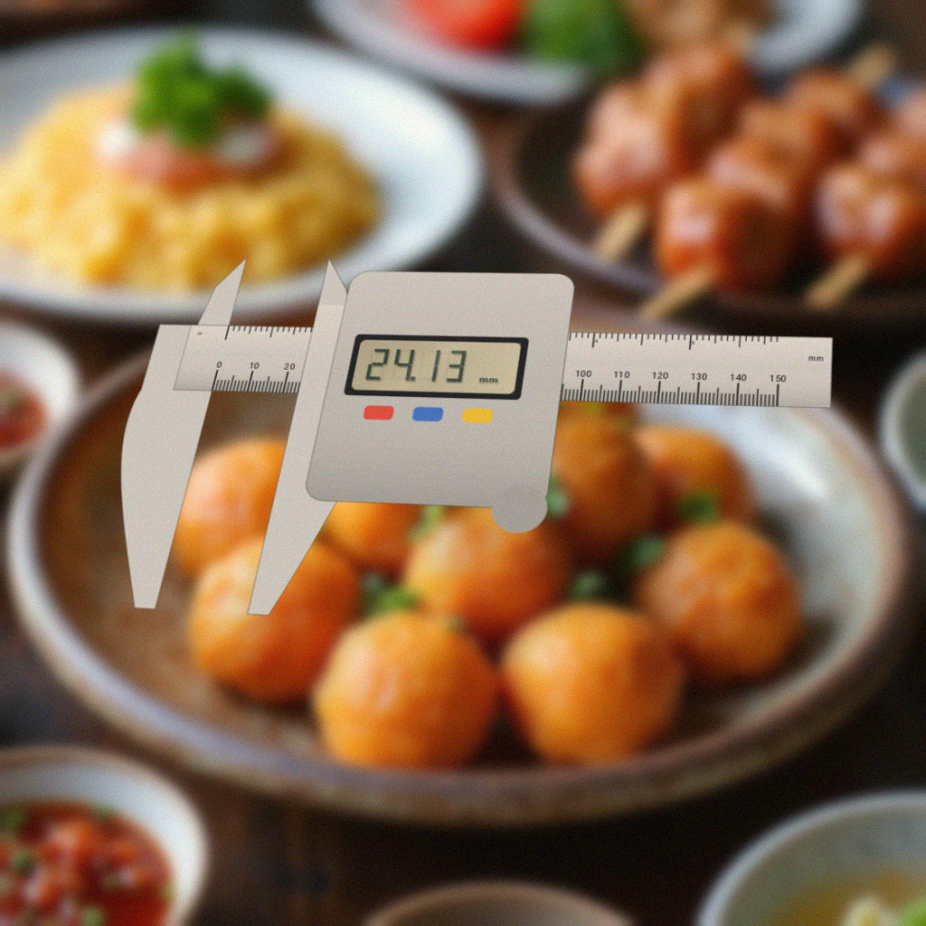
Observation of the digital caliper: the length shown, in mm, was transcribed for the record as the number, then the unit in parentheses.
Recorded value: 24.13 (mm)
